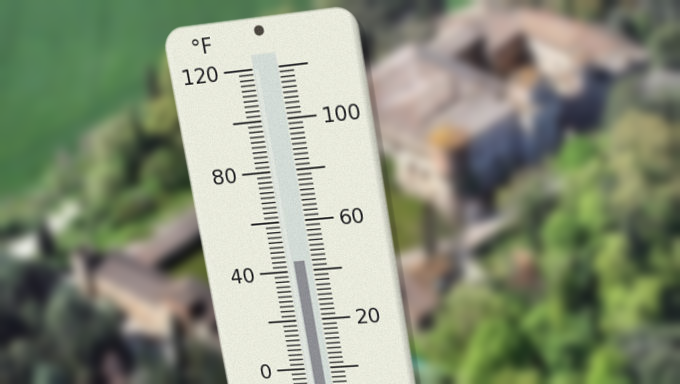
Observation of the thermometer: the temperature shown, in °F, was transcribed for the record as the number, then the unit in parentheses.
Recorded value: 44 (°F)
